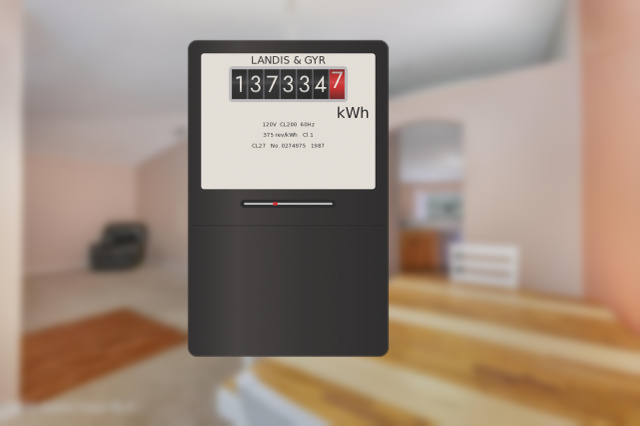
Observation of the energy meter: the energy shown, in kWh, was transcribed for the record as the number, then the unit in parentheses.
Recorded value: 137334.7 (kWh)
